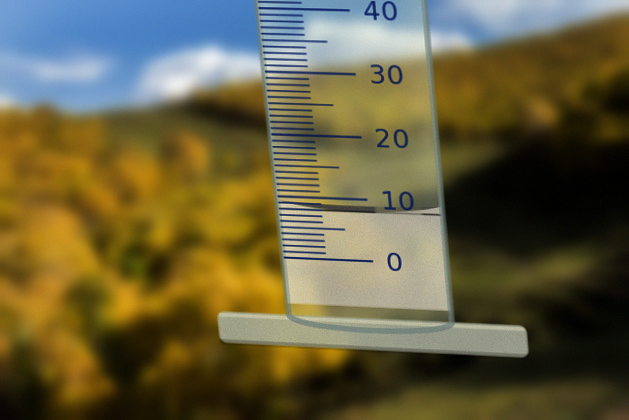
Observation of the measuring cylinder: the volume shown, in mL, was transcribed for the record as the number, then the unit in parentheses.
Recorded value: 8 (mL)
